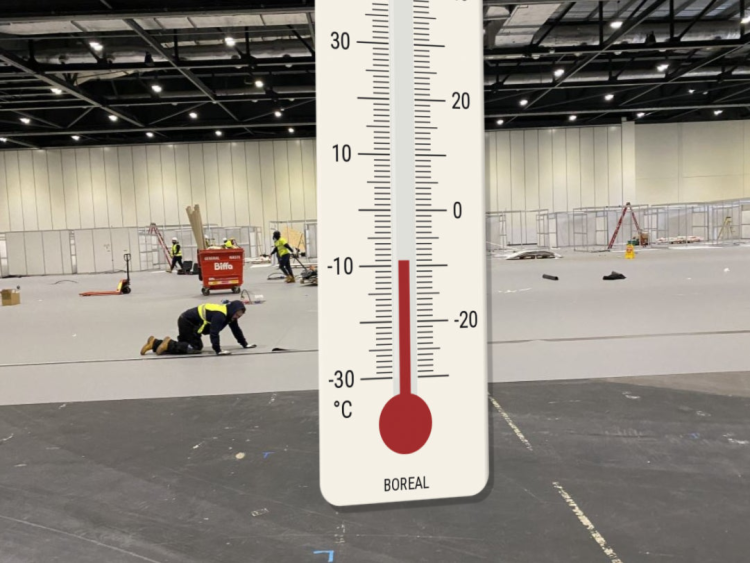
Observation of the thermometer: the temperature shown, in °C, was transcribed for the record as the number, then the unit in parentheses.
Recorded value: -9 (°C)
